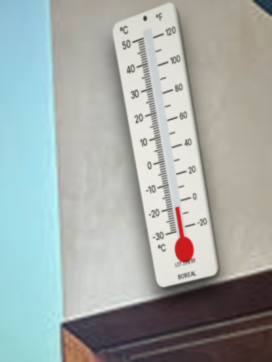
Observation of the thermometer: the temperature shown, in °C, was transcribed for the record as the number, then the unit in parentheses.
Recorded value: -20 (°C)
